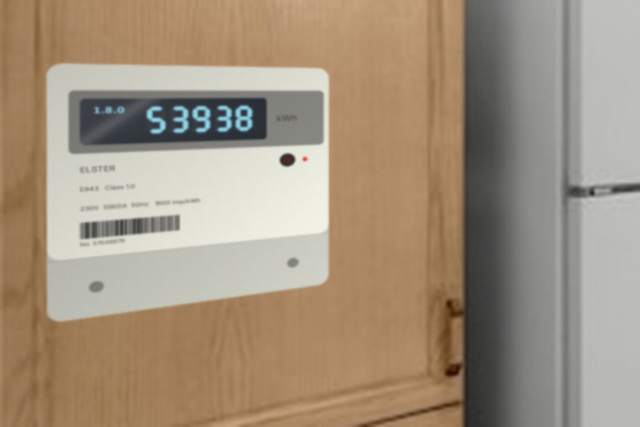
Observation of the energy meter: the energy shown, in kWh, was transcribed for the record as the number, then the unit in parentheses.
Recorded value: 53938 (kWh)
